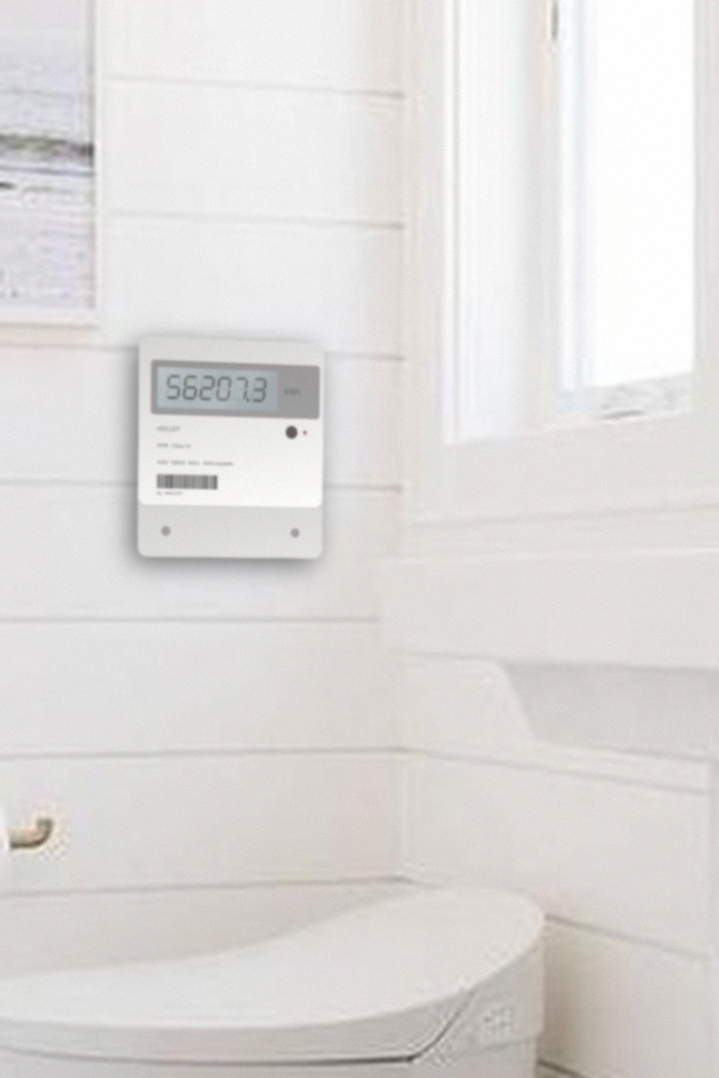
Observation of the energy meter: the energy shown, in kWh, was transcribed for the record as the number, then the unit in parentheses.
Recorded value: 56207.3 (kWh)
